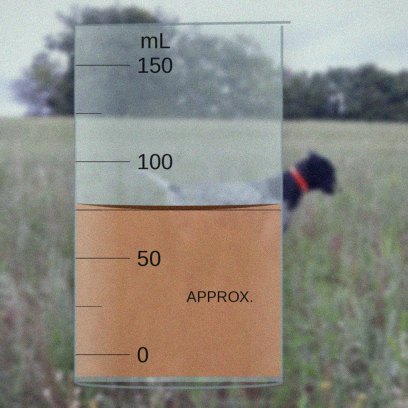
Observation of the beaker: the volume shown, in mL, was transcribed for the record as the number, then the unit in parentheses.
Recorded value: 75 (mL)
